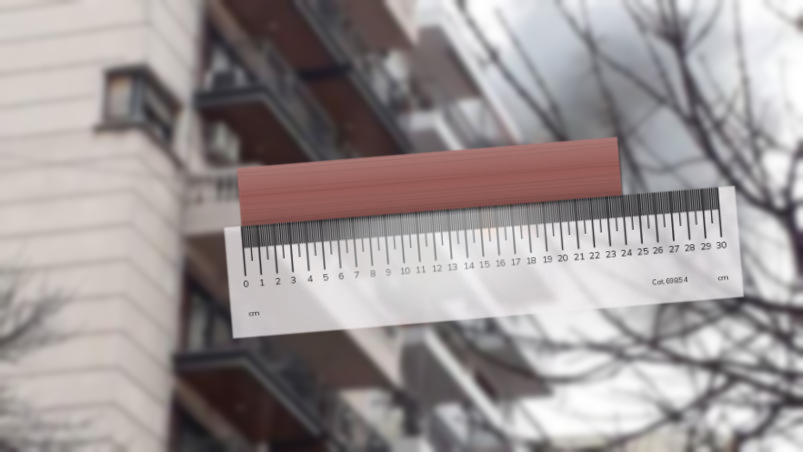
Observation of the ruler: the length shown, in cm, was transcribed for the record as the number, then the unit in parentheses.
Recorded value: 24 (cm)
